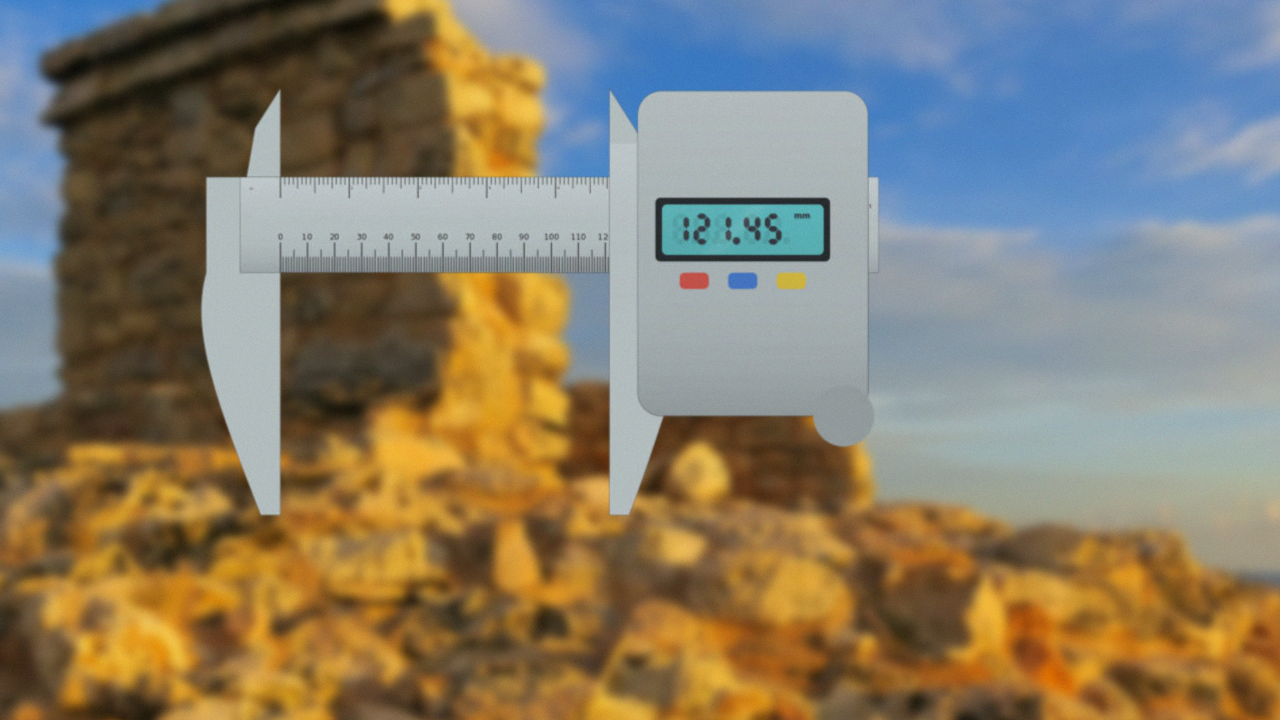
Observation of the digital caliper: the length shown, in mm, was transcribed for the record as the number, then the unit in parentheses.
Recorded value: 121.45 (mm)
